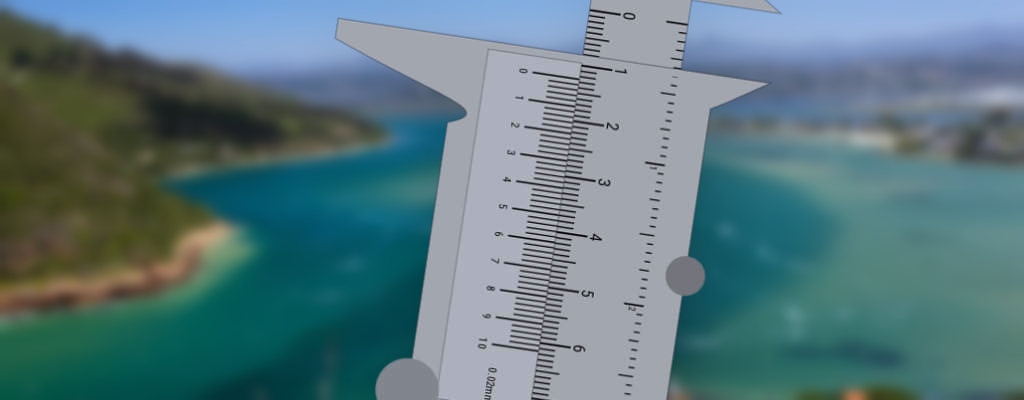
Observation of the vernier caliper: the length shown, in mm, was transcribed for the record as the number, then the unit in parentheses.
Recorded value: 12.5 (mm)
